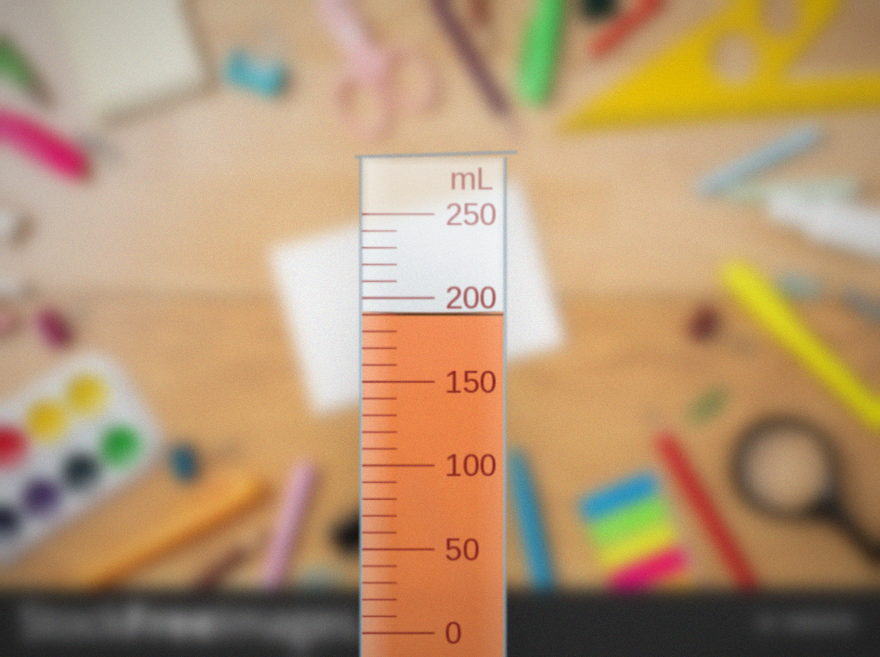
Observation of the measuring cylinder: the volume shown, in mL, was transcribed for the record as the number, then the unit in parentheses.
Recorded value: 190 (mL)
